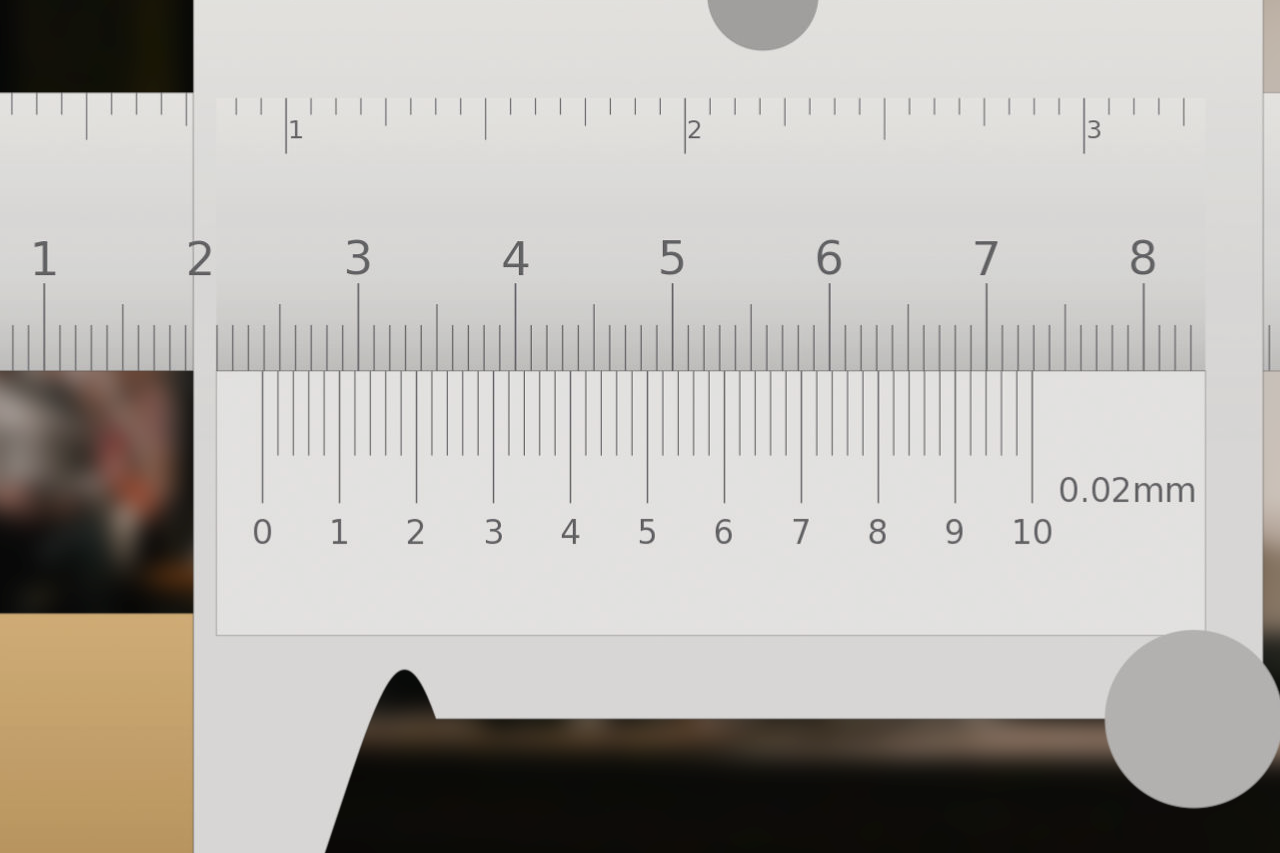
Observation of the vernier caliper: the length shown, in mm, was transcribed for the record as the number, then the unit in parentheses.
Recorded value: 23.9 (mm)
